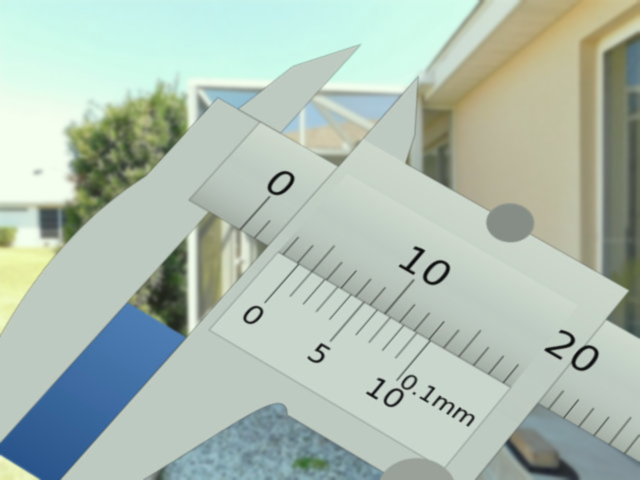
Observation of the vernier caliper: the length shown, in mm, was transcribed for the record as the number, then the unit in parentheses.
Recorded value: 4.1 (mm)
